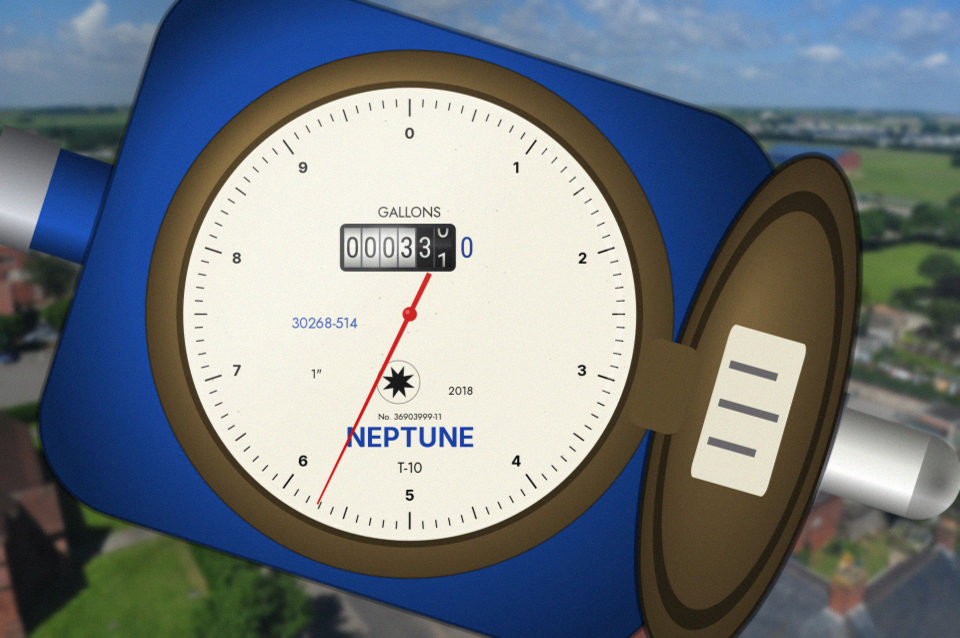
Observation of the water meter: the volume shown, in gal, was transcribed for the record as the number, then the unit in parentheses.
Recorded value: 3305.7 (gal)
